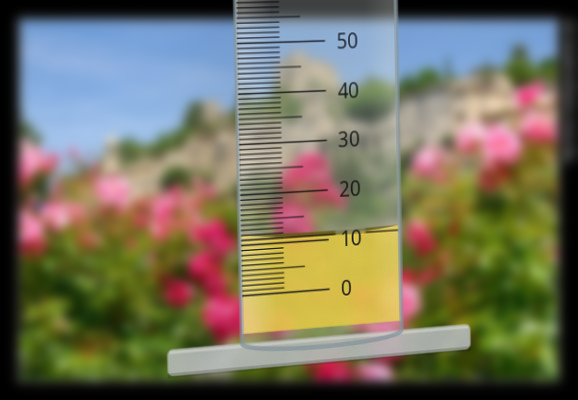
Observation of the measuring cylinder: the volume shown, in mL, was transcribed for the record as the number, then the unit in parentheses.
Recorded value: 11 (mL)
